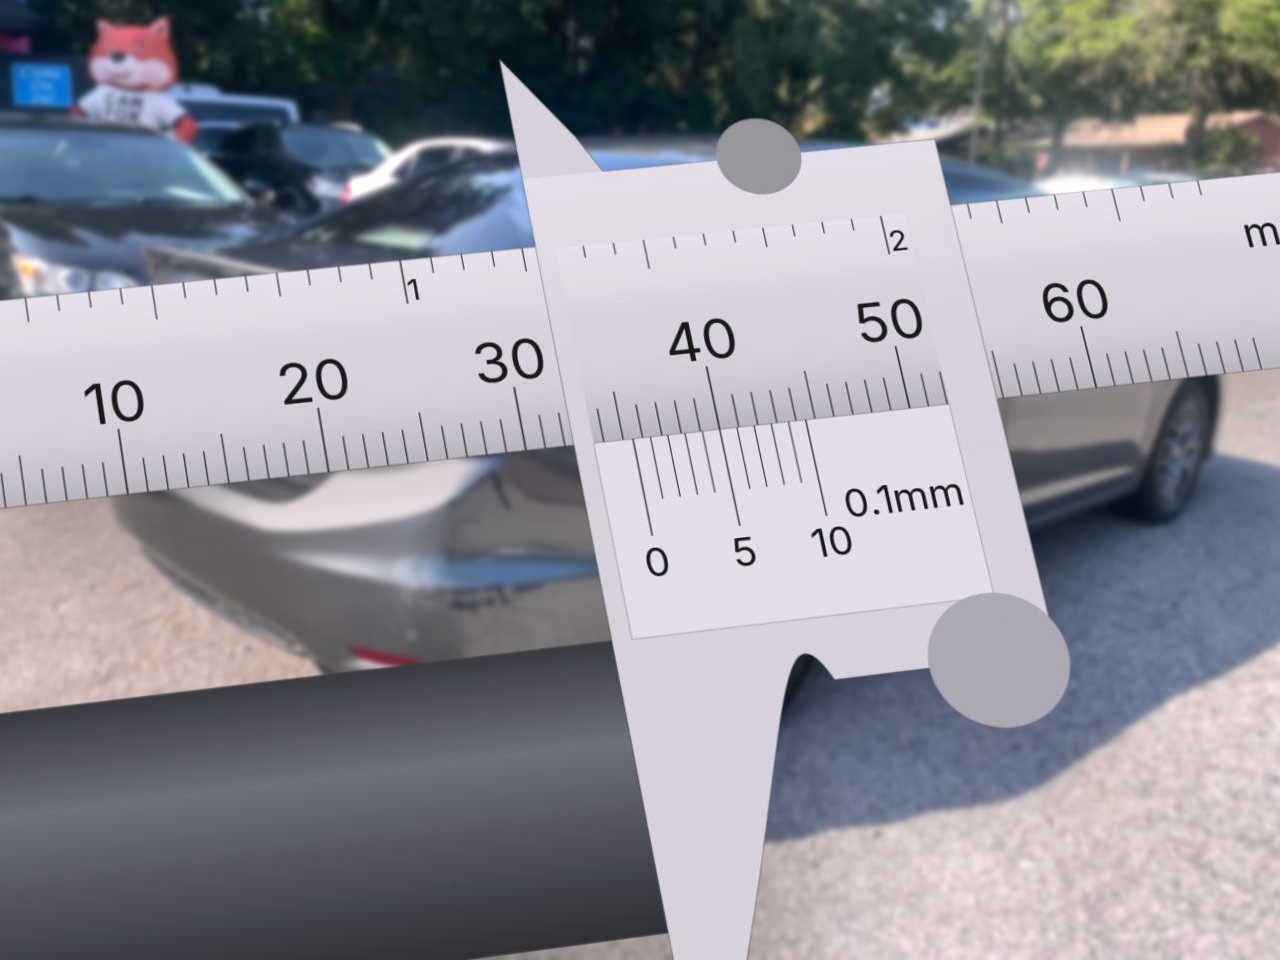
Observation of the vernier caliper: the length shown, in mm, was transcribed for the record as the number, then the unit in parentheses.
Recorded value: 35.5 (mm)
